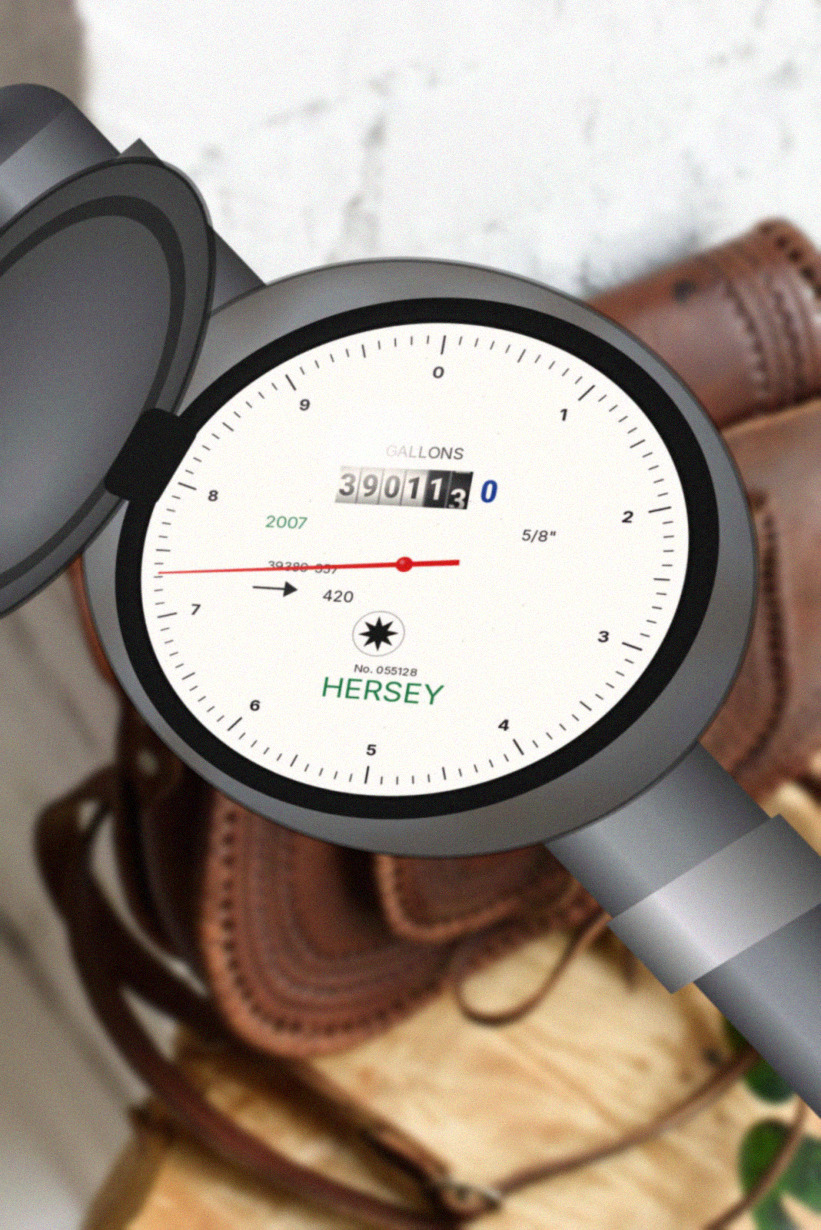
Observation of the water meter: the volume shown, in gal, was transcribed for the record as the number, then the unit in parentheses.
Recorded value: 3901127.3 (gal)
